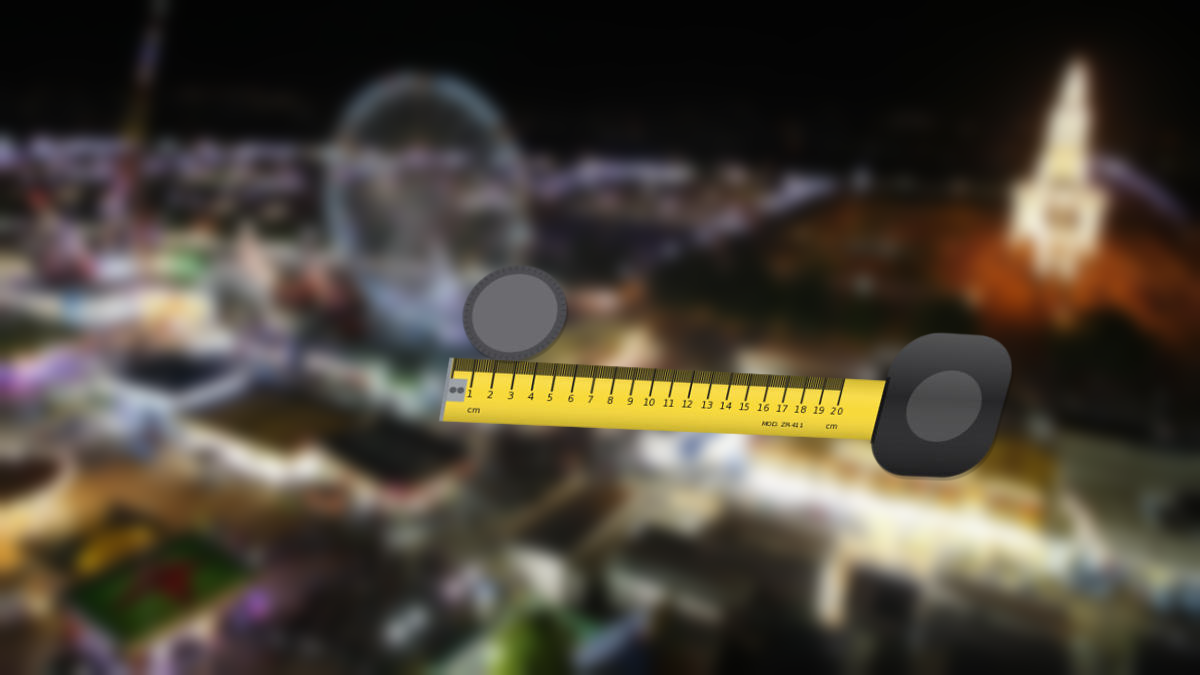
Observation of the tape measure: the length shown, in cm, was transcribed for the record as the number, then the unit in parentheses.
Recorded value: 5 (cm)
